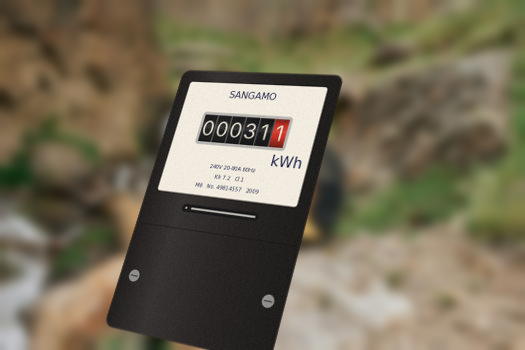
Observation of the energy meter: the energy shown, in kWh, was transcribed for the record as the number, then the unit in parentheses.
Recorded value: 31.1 (kWh)
